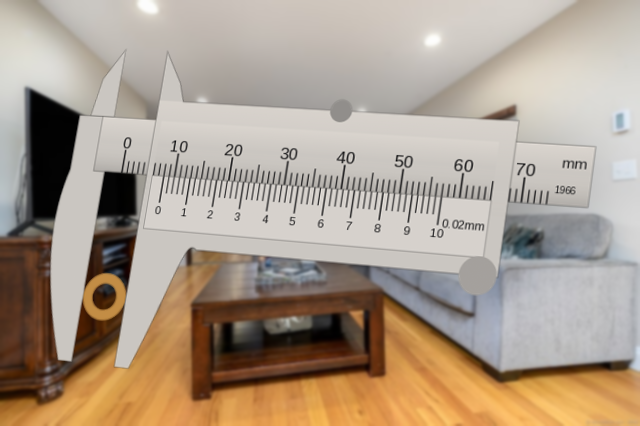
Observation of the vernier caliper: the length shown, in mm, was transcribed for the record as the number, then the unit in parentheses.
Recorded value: 8.0 (mm)
